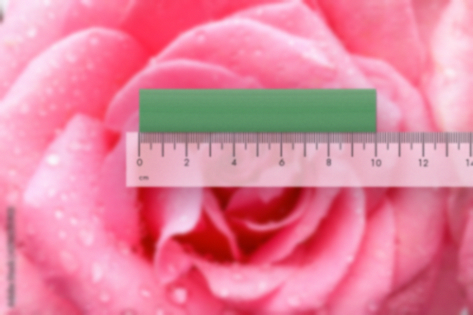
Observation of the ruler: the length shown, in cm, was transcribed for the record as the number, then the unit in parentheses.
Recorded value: 10 (cm)
